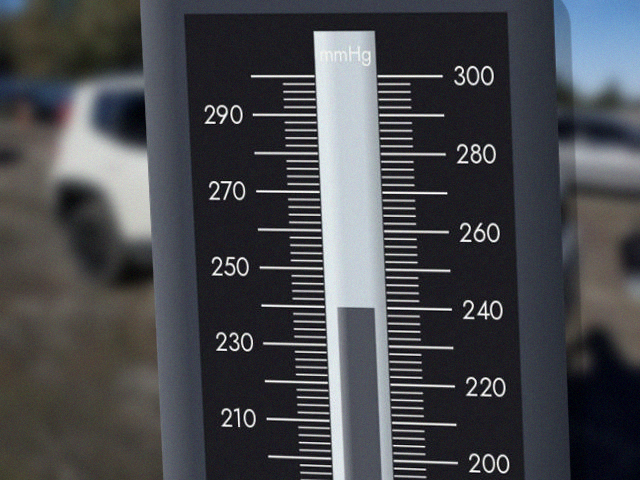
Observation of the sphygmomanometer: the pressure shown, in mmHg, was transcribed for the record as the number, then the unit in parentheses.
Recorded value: 240 (mmHg)
